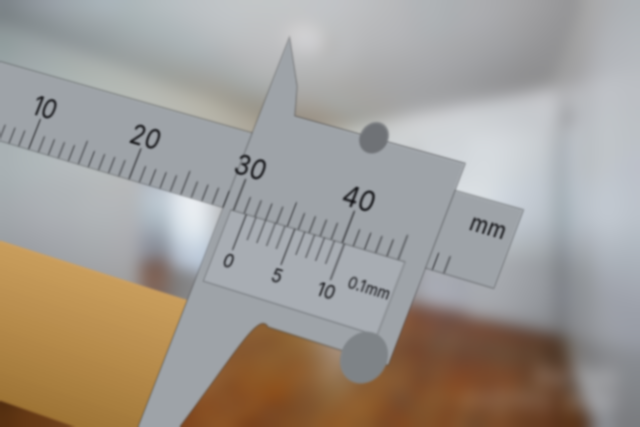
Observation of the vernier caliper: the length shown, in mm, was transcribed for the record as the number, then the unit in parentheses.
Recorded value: 31.2 (mm)
